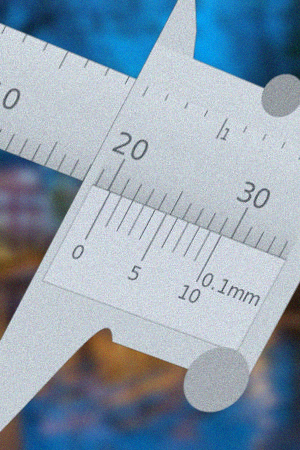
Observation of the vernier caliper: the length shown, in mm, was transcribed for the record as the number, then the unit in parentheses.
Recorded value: 20.2 (mm)
